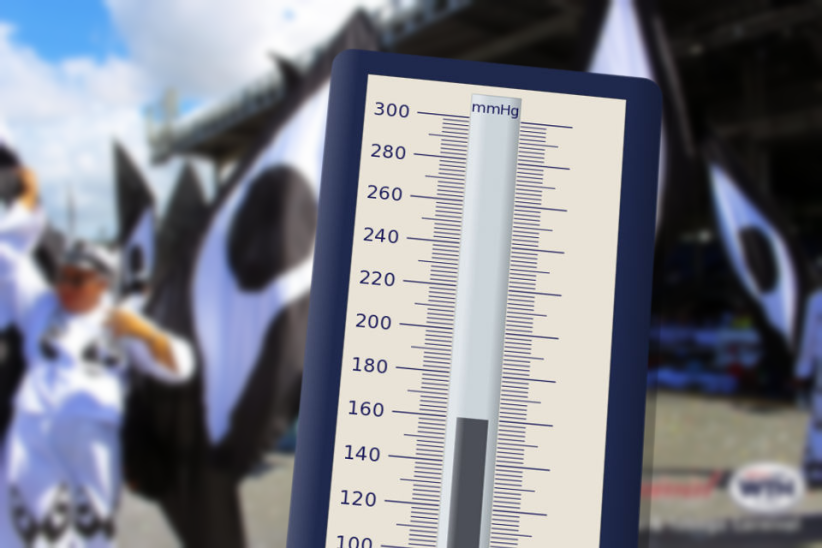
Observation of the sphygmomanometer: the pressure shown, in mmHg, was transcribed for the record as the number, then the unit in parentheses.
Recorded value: 160 (mmHg)
